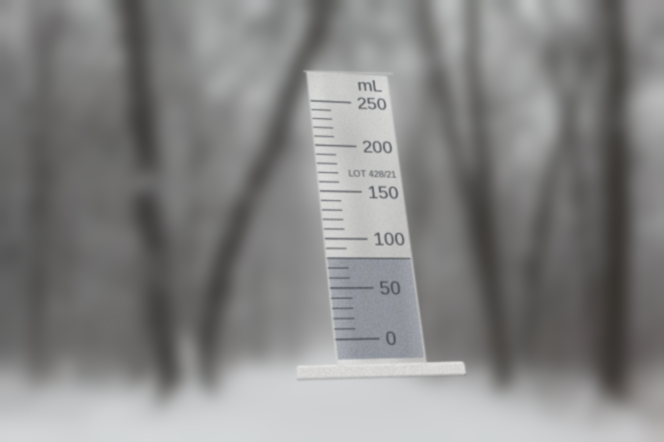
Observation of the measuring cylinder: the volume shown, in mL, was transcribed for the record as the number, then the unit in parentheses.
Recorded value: 80 (mL)
